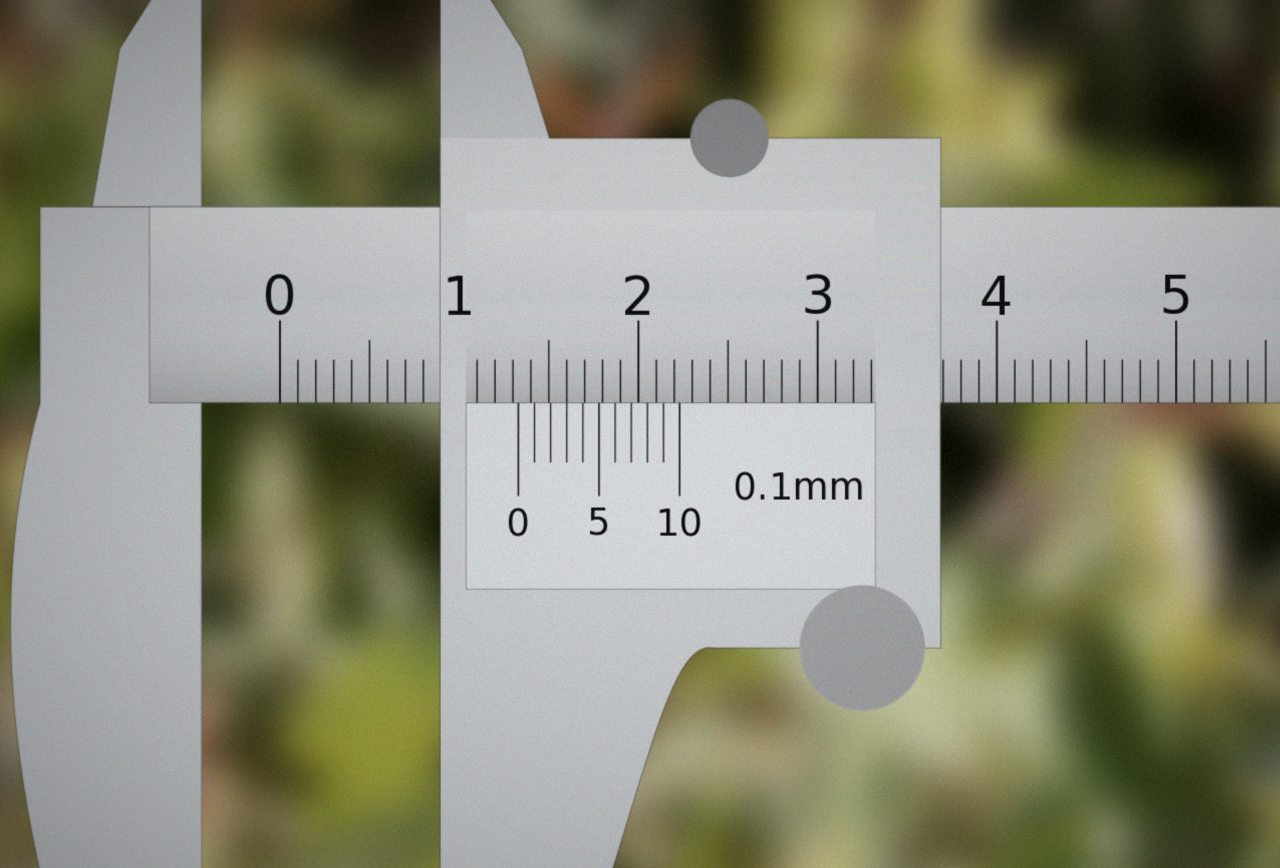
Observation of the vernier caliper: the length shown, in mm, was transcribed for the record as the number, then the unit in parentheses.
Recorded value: 13.3 (mm)
